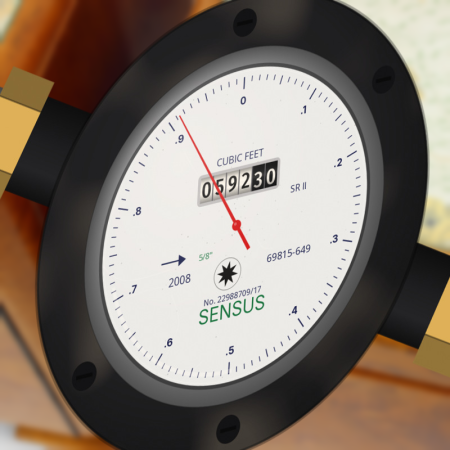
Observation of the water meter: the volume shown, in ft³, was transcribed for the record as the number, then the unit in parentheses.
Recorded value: 59229.91 (ft³)
